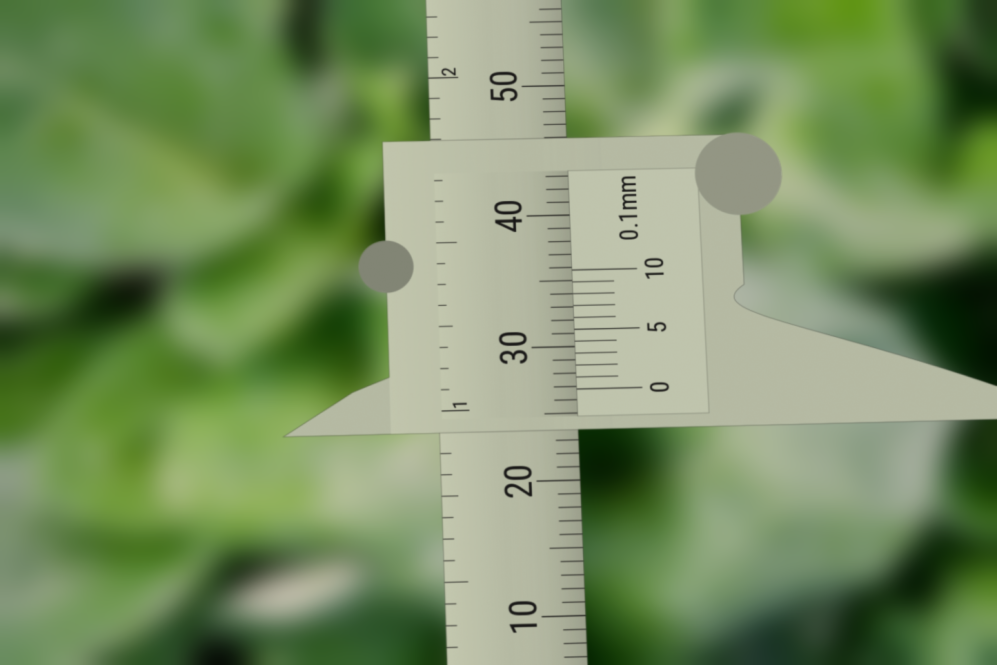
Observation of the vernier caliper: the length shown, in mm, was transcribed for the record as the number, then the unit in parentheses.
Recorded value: 26.8 (mm)
